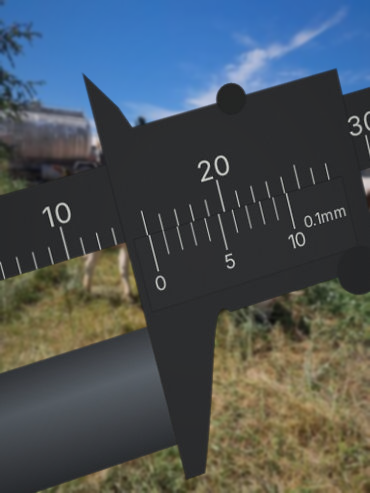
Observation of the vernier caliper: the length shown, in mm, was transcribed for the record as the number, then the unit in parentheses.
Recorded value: 15.1 (mm)
